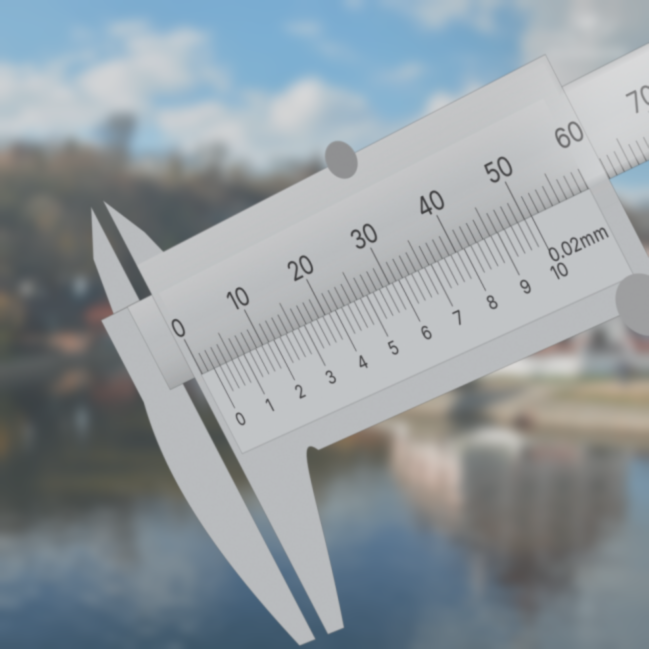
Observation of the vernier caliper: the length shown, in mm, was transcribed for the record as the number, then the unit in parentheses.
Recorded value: 2.0 (mm)
